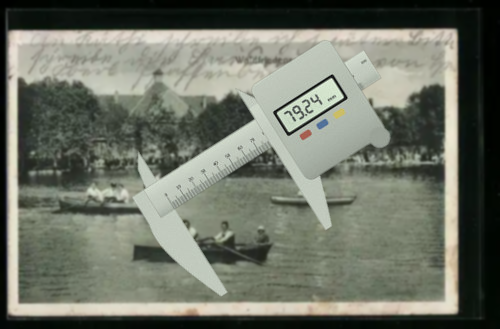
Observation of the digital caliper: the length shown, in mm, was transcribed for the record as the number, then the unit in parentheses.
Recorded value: 79.24 (mm)
